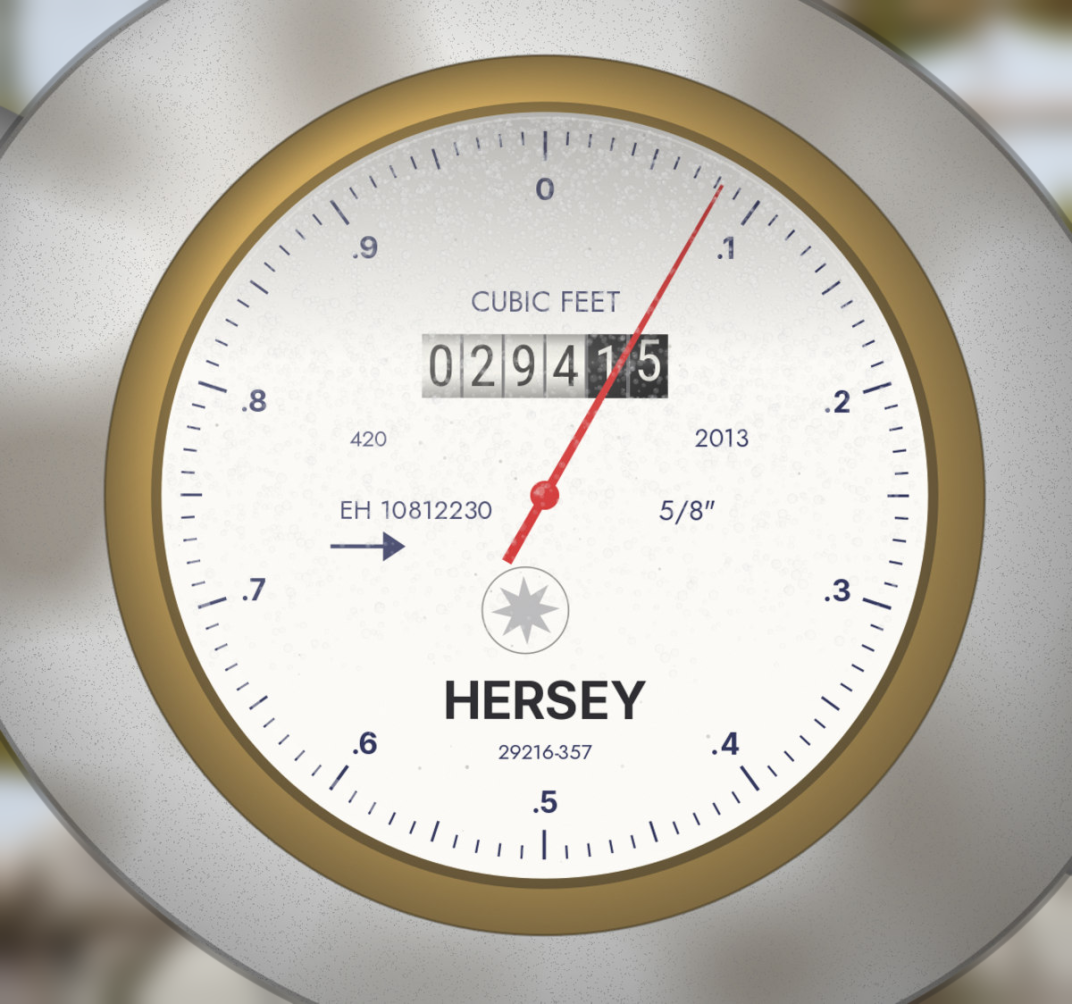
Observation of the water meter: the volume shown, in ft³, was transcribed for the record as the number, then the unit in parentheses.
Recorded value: 29415.08 (ft³)
